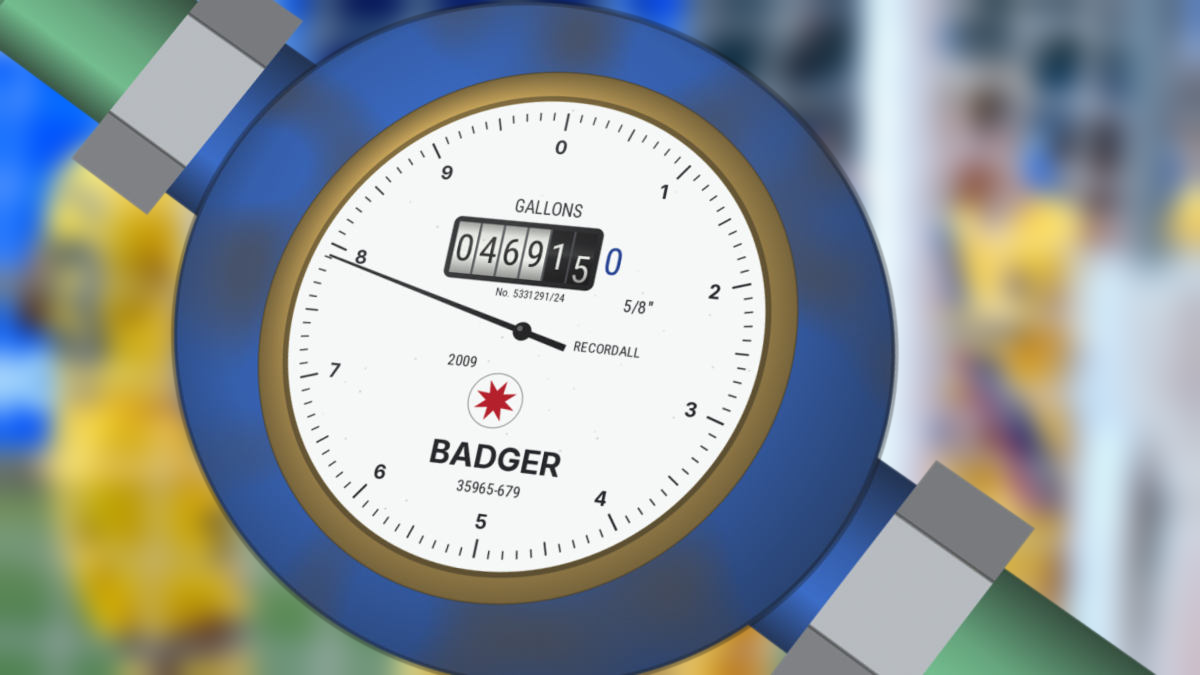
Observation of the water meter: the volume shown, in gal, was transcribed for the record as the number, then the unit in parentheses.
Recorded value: 469147.9 (gal)
